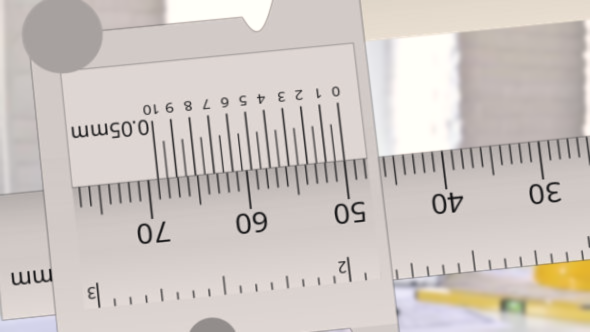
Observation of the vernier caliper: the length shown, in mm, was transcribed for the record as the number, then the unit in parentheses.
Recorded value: 50.0 (mm)
